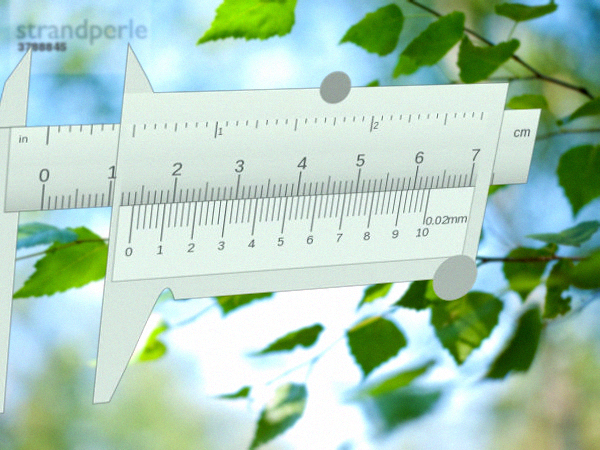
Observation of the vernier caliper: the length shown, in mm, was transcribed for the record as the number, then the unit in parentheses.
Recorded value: 13.8 (mm)
